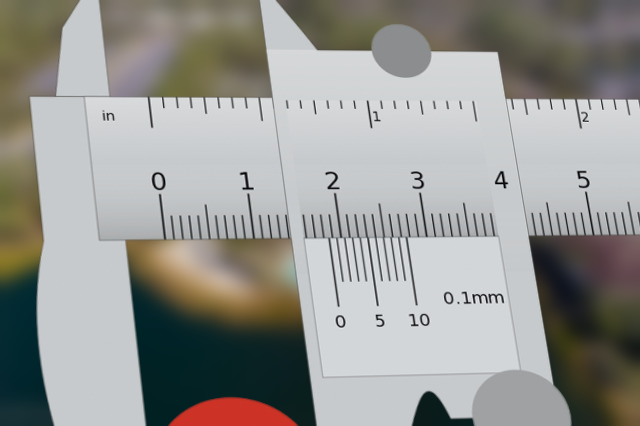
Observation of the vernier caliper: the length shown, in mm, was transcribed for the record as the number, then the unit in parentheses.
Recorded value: 18.6 (mm)
